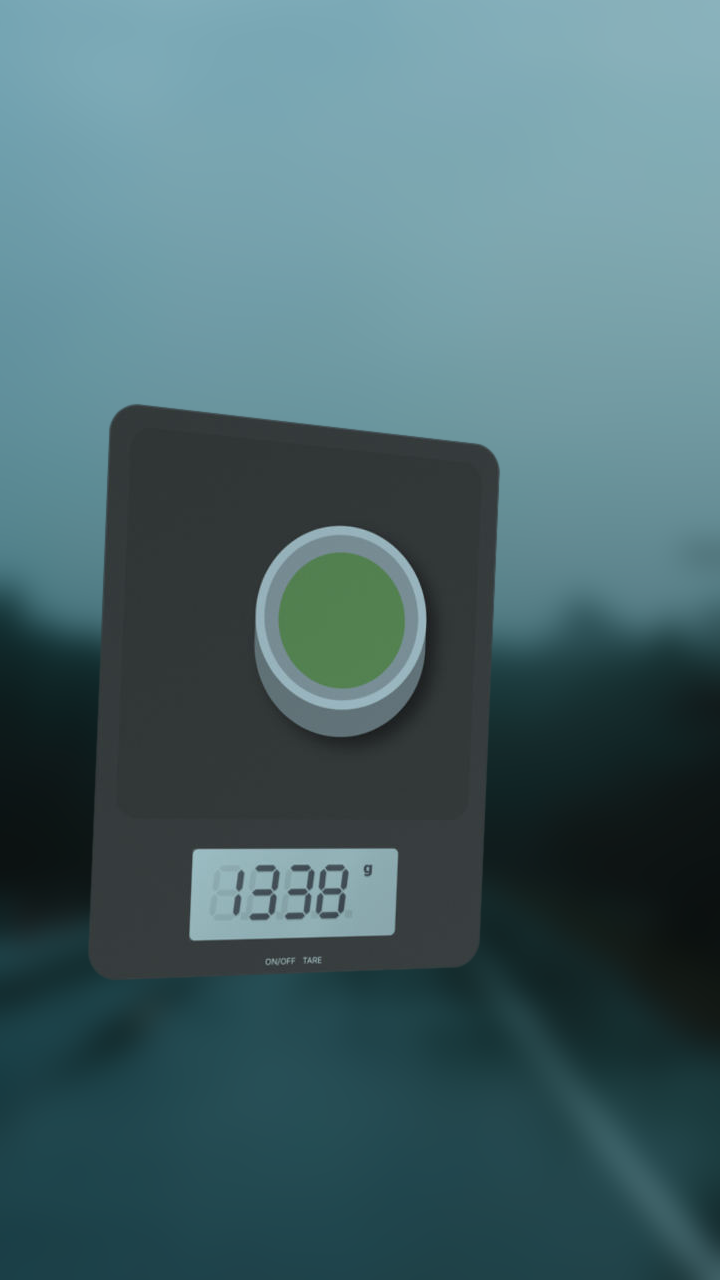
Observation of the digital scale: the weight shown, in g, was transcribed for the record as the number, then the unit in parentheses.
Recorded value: 1338 (g)
